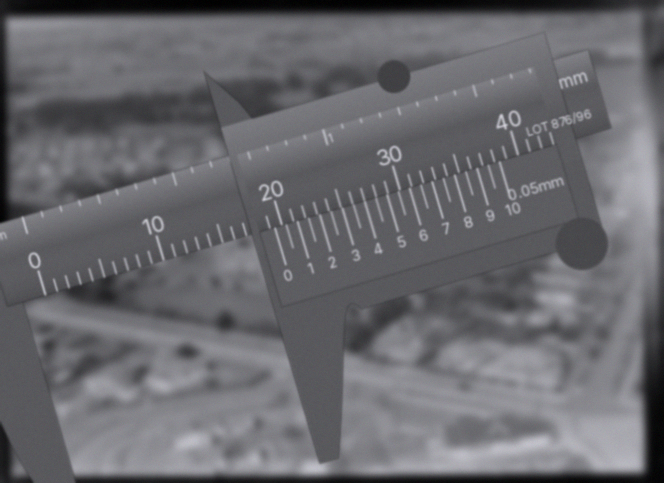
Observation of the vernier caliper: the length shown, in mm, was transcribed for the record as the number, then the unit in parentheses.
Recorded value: 19.4 (mm)
